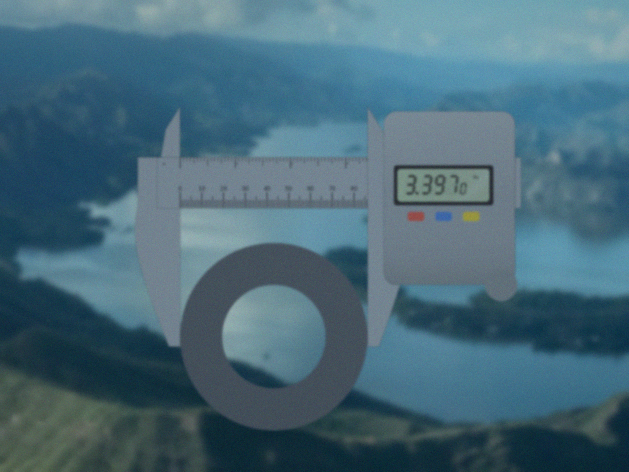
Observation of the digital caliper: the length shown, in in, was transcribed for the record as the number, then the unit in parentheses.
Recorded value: 3.3970 (in)
